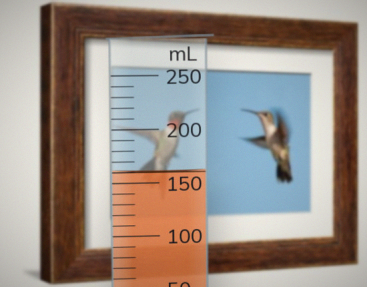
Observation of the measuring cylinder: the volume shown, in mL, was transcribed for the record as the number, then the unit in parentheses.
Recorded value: 160 (mL)
